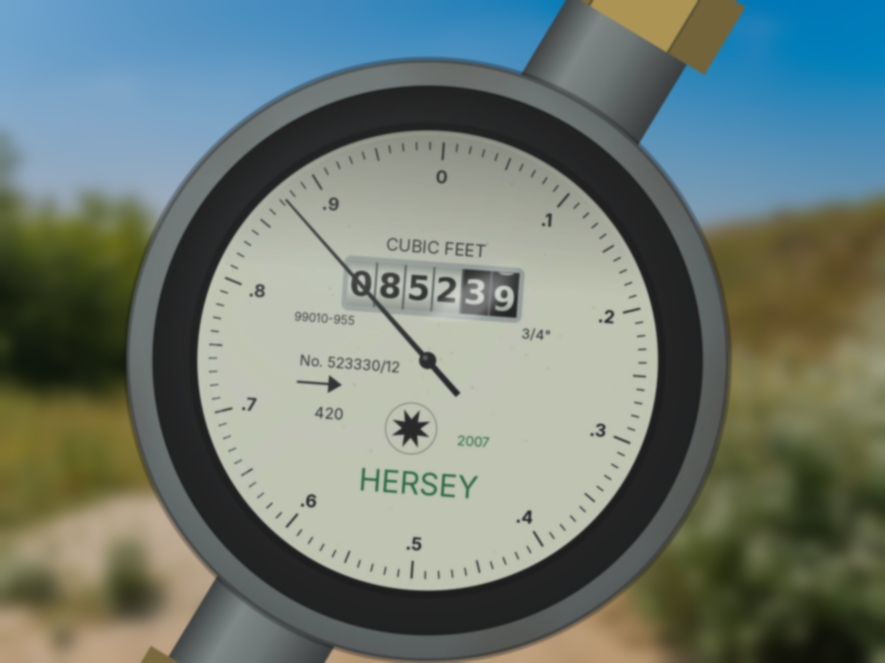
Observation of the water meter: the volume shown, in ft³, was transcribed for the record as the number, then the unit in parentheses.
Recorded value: 85238.87 (ft³)
